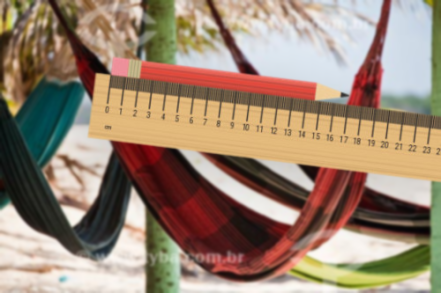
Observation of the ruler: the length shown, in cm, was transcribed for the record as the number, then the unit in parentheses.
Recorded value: 17 (cm)
